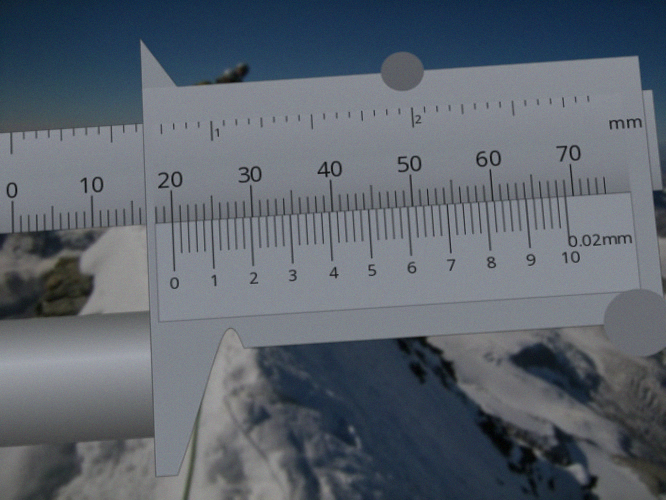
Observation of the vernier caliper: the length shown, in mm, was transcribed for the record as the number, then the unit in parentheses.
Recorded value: 20.0 (mm)
